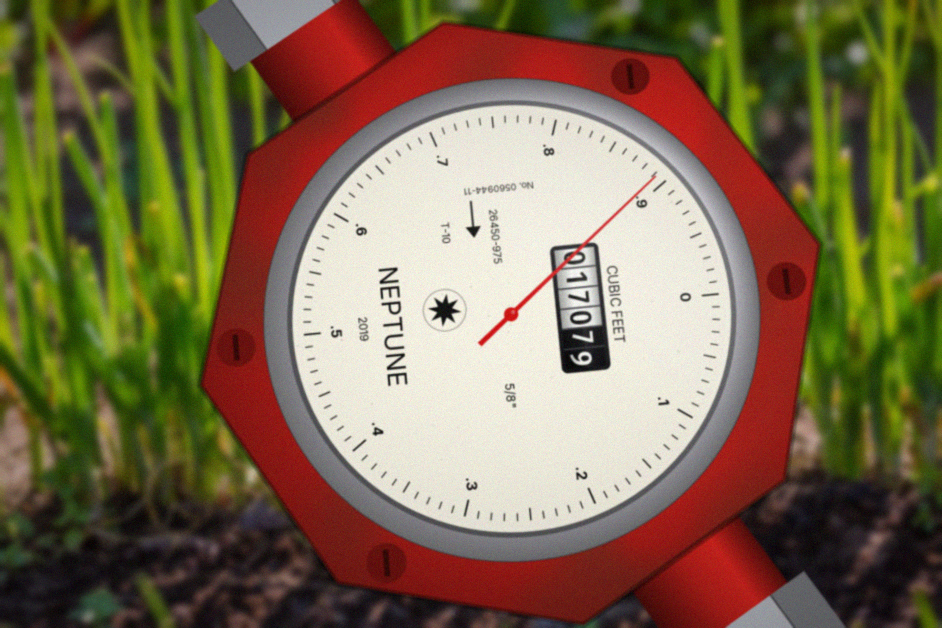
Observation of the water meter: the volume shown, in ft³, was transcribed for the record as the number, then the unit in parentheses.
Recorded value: 17078.89 (ft³)
